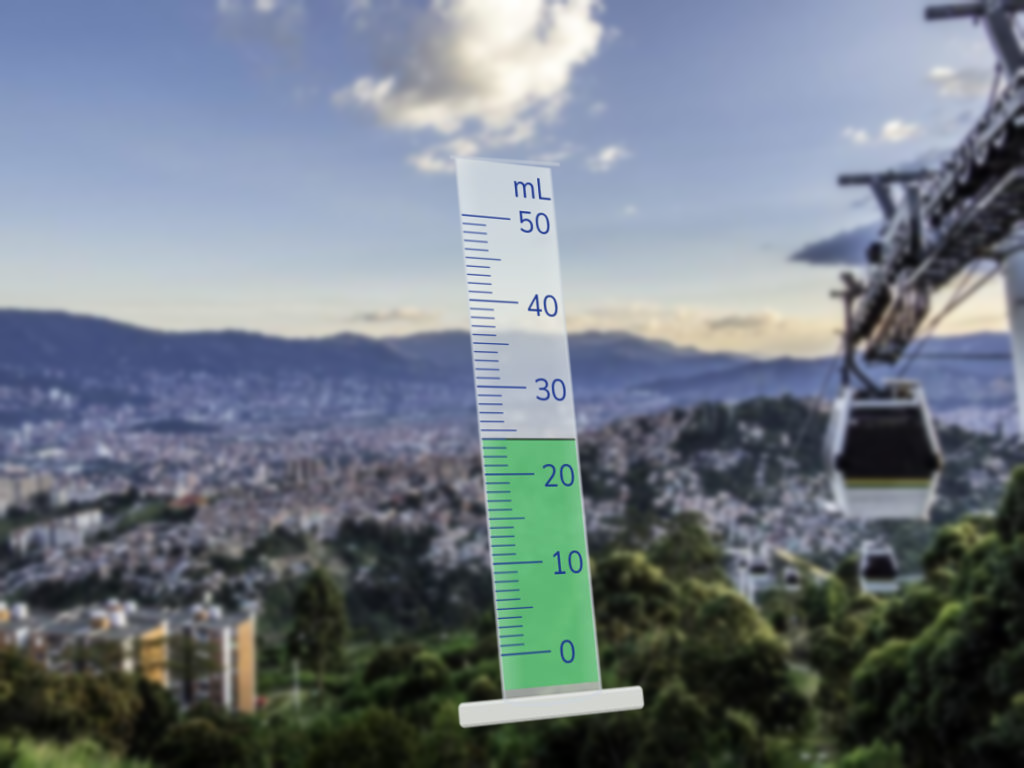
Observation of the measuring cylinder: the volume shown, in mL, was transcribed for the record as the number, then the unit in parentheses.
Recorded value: 24 (mL)
